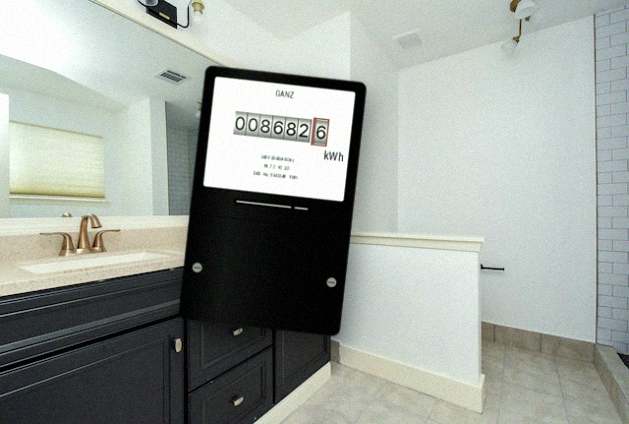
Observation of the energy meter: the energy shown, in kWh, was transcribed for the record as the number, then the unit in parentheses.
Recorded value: 8682.6 (kWh)
